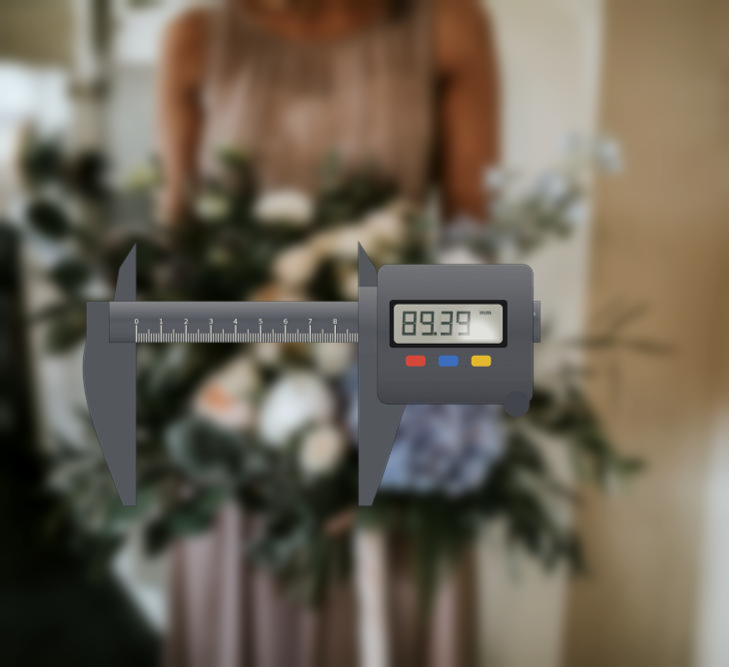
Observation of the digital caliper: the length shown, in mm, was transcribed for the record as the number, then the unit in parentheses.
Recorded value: 89.39 (mm)
